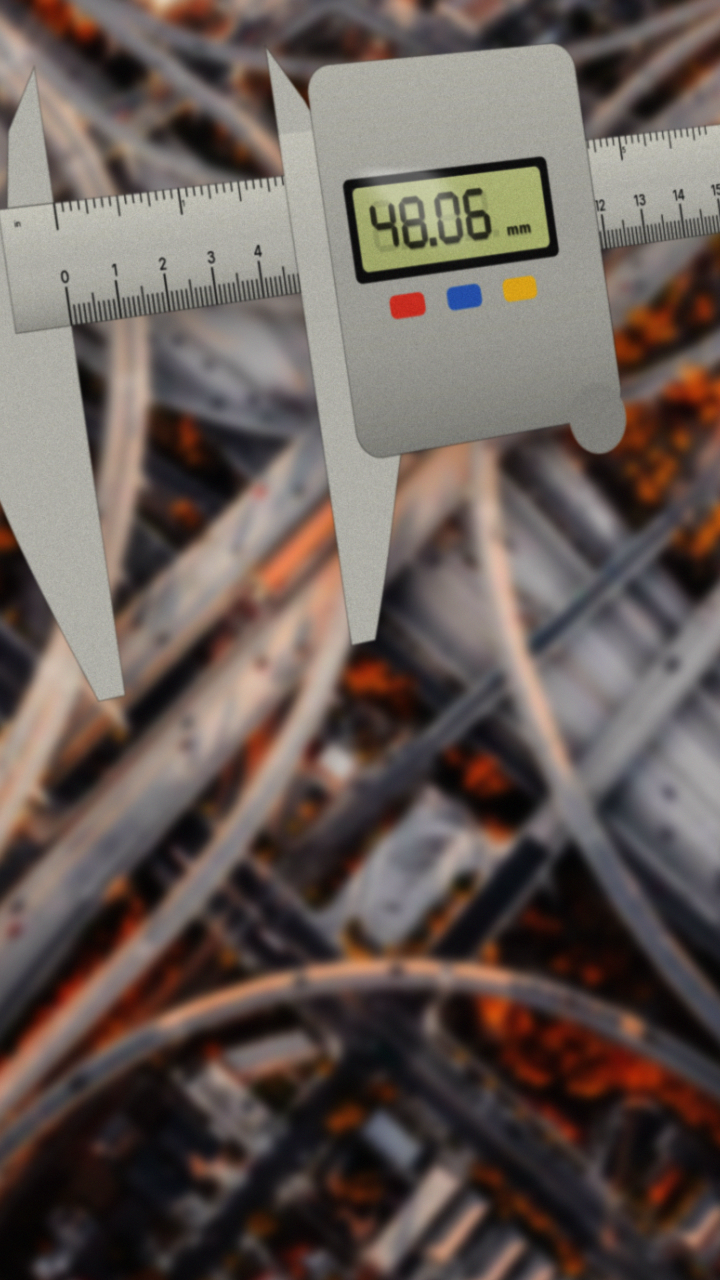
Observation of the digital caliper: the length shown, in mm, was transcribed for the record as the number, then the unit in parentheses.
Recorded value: 48.06 (mm)
